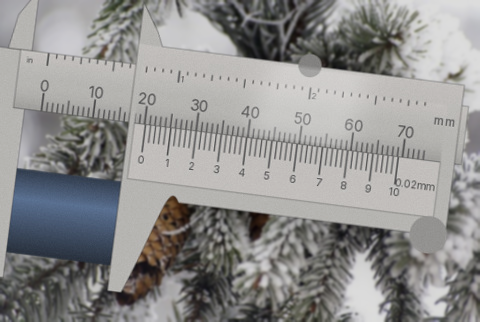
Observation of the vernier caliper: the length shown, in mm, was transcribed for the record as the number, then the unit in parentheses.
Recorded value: 20.2 (mm)
